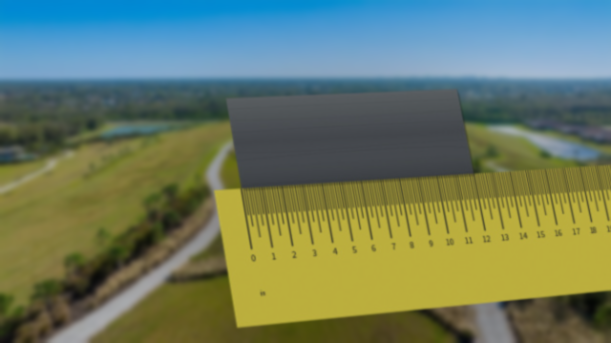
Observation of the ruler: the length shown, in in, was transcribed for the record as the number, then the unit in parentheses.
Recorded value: 12 (in)
